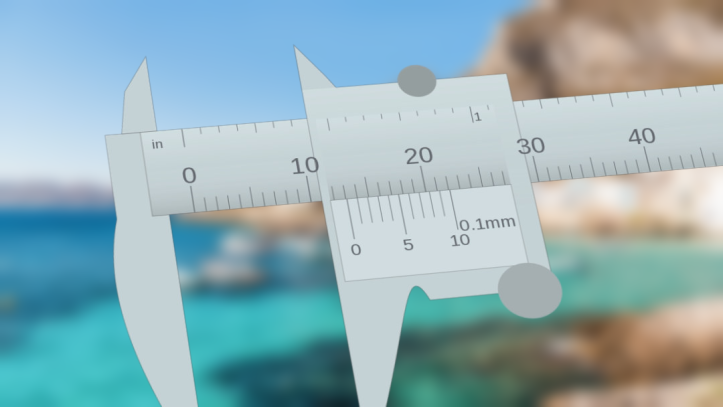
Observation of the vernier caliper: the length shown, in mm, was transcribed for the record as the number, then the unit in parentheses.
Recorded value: 13.1 (mm)
